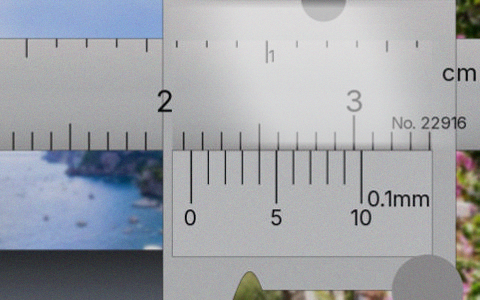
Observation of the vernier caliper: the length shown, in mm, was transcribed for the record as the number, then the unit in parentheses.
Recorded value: 21.4 (mm)
